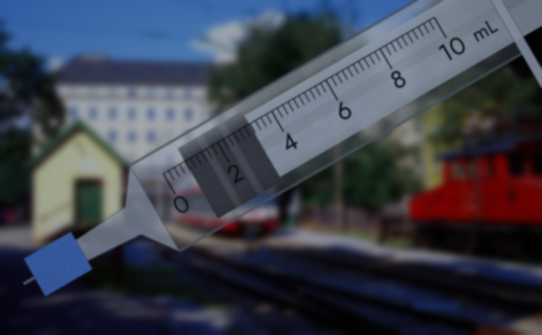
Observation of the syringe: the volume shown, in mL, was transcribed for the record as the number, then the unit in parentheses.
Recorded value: 0.8 (mL)
